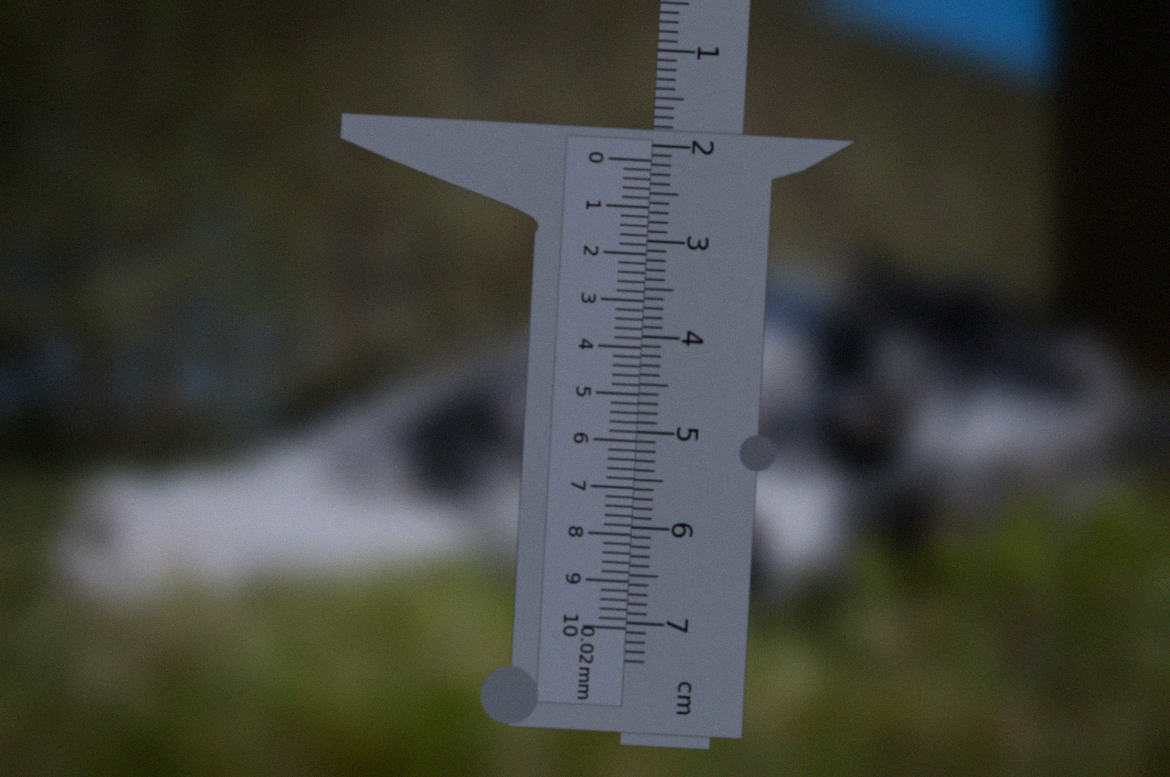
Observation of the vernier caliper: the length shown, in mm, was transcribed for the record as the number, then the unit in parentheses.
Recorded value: 21.6 (mm)
